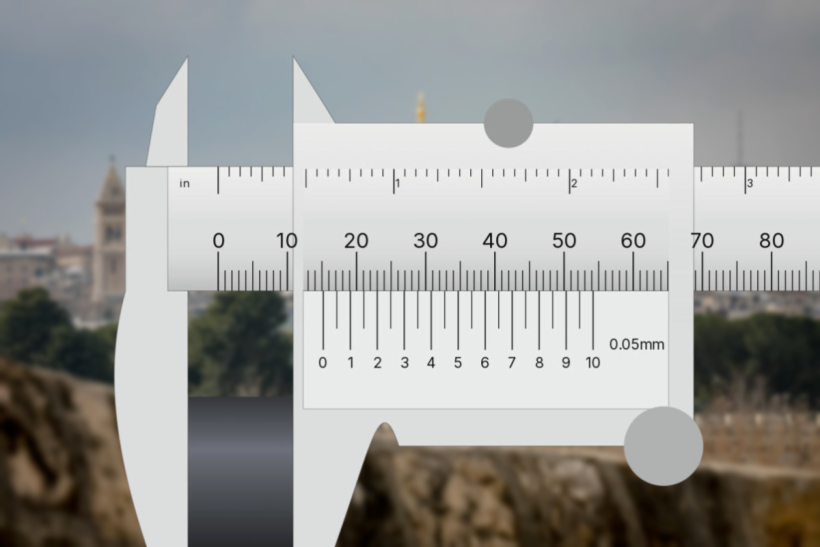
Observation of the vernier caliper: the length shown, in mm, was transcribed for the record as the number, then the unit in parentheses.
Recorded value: 15.2 (mm)
